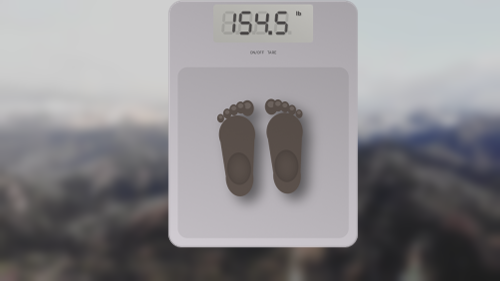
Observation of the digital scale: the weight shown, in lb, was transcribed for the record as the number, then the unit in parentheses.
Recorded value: 154.5 (lb)
